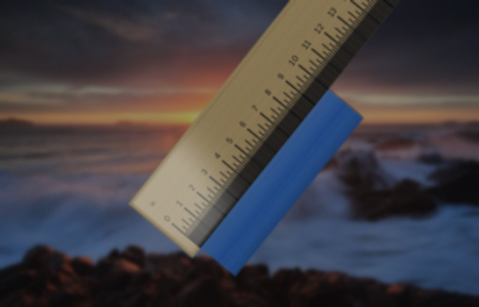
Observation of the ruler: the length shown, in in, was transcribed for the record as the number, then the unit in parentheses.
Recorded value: 10 (in)
